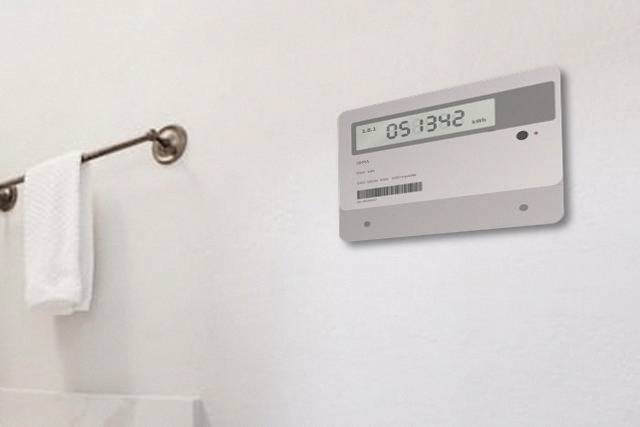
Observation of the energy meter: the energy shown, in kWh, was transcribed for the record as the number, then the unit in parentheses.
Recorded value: 51342 (kWh)
